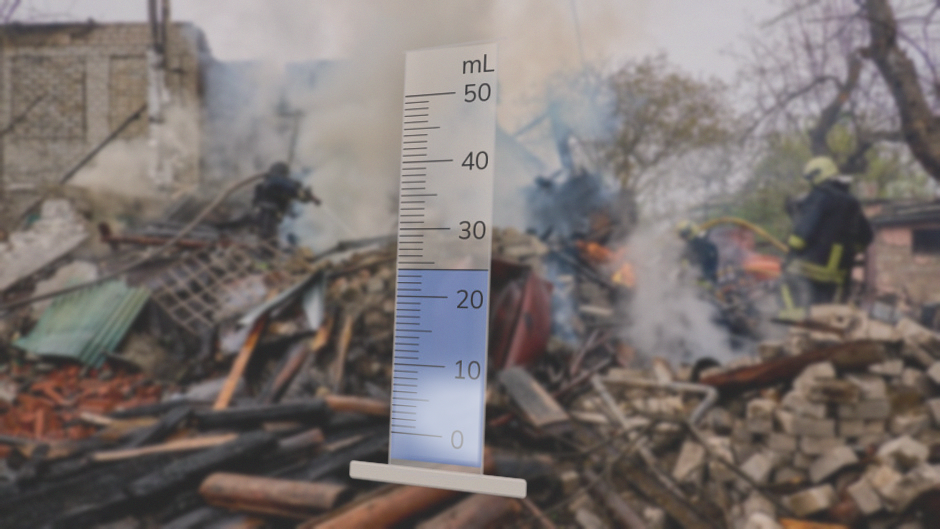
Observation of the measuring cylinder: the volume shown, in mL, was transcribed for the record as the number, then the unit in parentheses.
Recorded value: 24 (mL)
